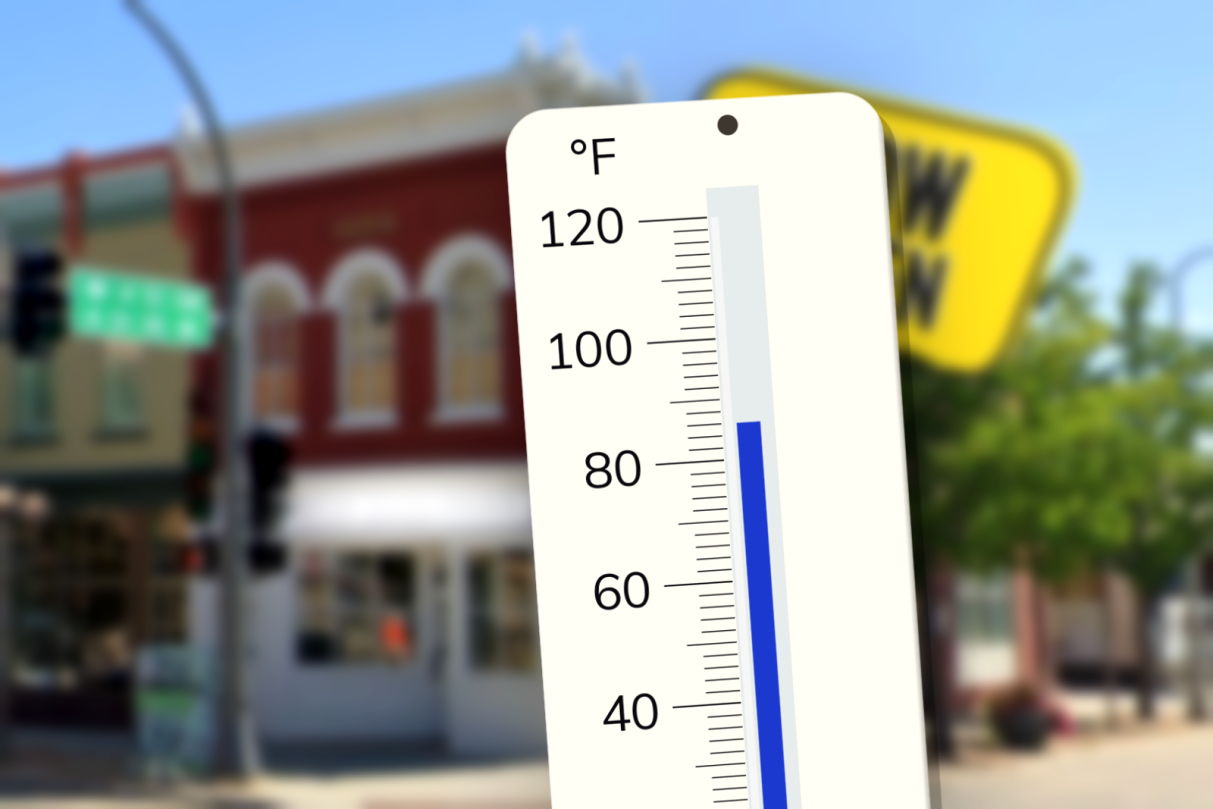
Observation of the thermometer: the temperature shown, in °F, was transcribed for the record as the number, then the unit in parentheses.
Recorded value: 86 (°F)
